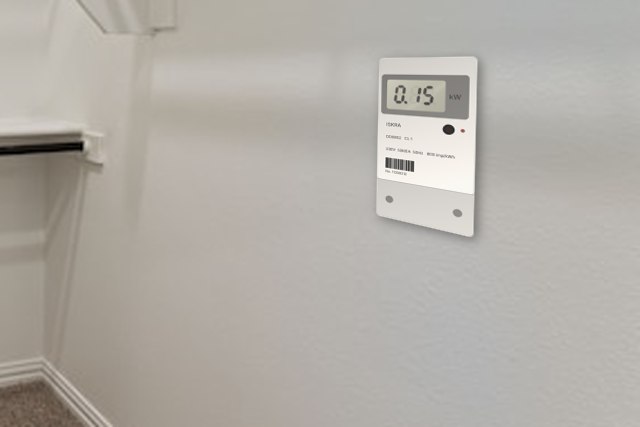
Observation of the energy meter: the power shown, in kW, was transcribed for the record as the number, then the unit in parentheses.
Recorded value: 0.15 (kW)
